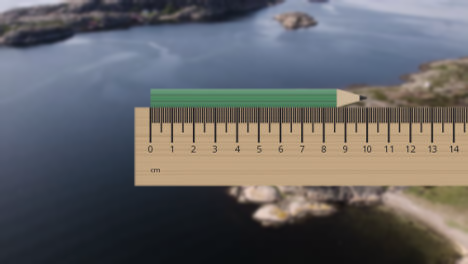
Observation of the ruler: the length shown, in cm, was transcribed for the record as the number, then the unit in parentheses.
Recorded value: 10 (cm)
